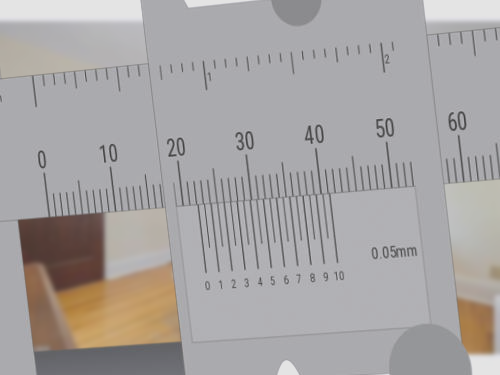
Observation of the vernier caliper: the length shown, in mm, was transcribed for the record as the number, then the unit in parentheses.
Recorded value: 22.2 (mm)
